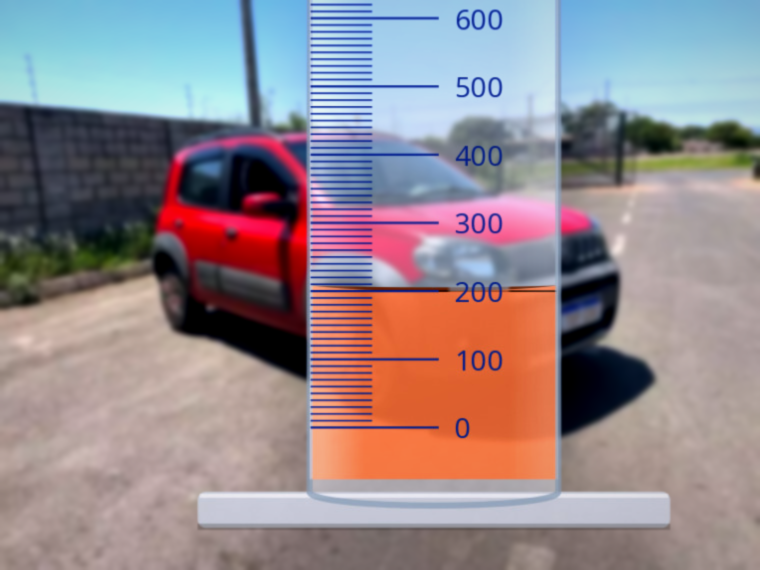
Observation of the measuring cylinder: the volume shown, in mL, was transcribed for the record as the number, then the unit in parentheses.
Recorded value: 200 (mL)
